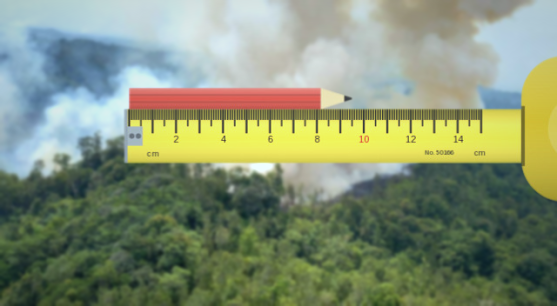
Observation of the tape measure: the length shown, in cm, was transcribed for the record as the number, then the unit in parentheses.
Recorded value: 9.5 (cm)
